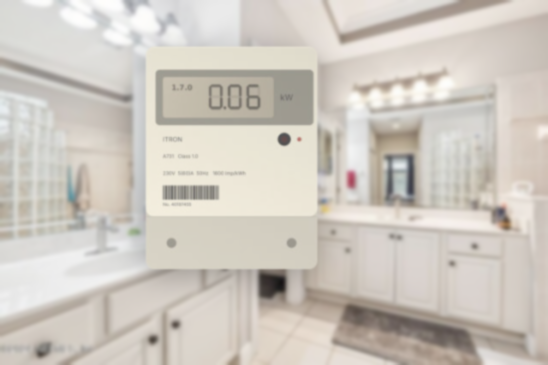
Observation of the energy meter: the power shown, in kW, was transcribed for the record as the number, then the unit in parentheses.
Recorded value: 0.06 (kW)
